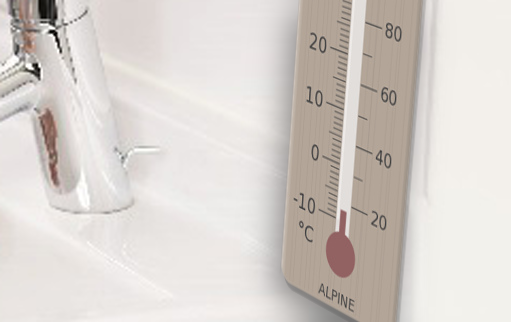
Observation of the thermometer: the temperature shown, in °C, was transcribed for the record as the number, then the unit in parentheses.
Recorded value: -8 (°C)
